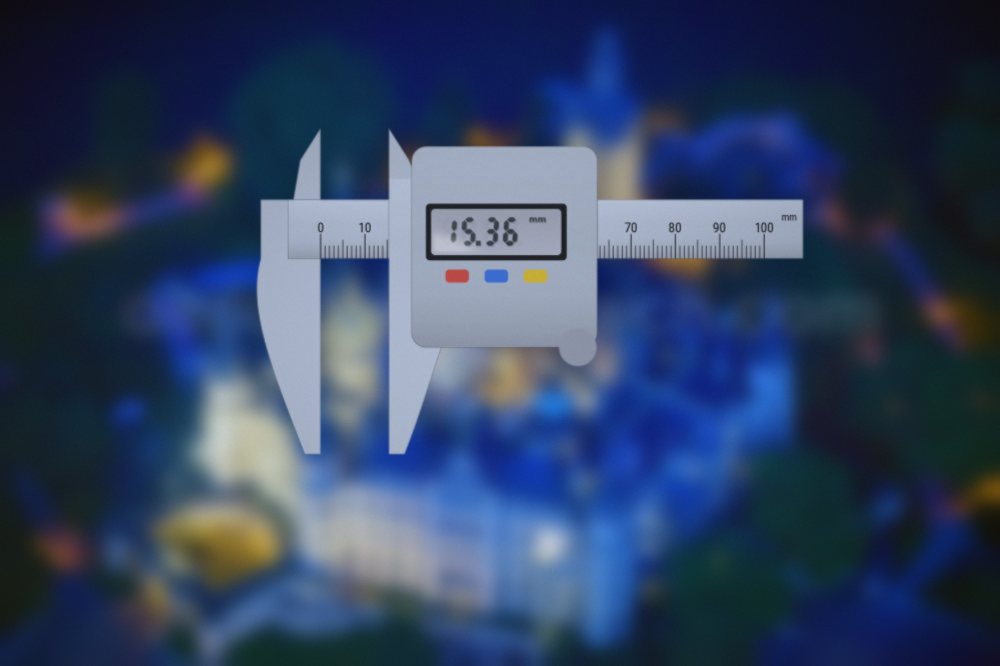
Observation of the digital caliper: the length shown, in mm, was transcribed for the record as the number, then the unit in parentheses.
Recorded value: 15.36 (mm)
